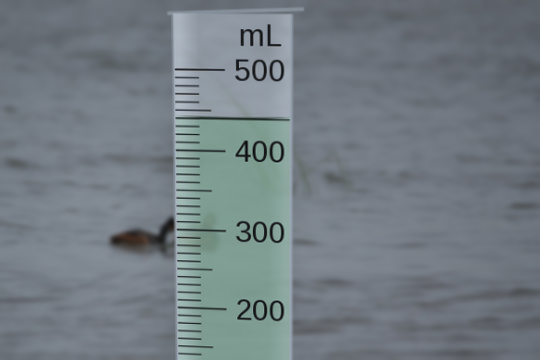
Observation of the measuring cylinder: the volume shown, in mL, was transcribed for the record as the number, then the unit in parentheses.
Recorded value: 440 (mL)
